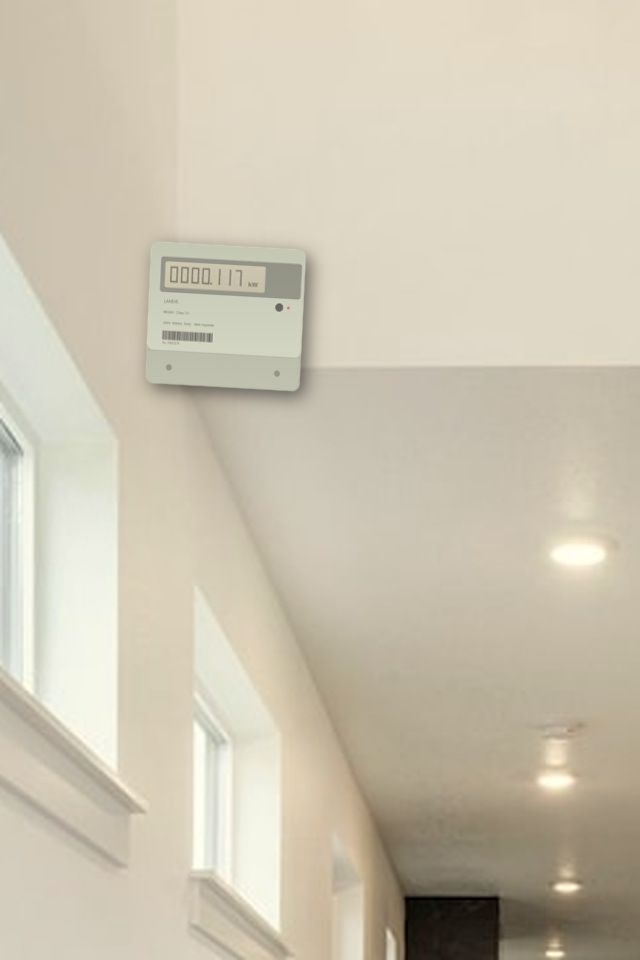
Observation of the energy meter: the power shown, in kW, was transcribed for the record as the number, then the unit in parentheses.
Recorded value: 0.117 (kW)
